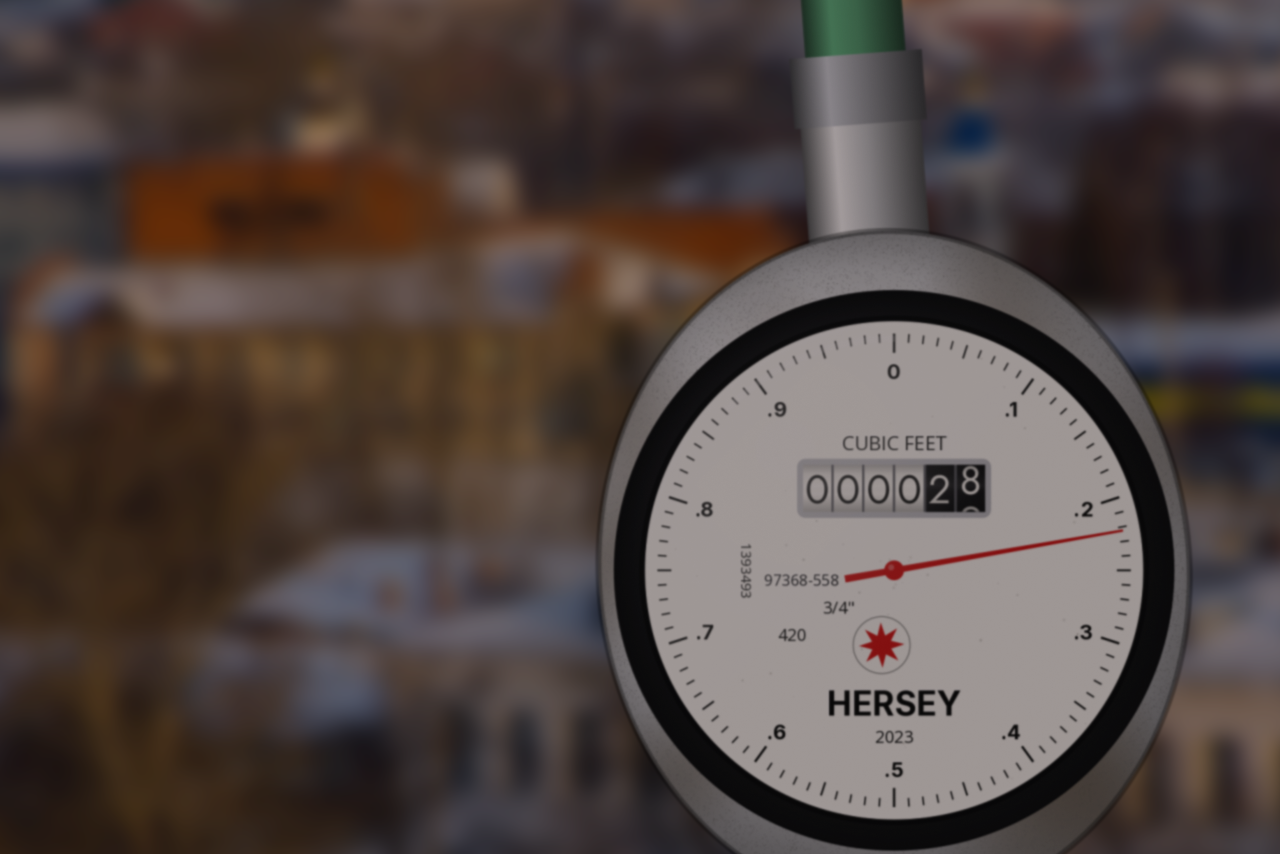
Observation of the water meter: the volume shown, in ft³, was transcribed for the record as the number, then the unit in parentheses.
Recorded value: 28.22 (ft³)
